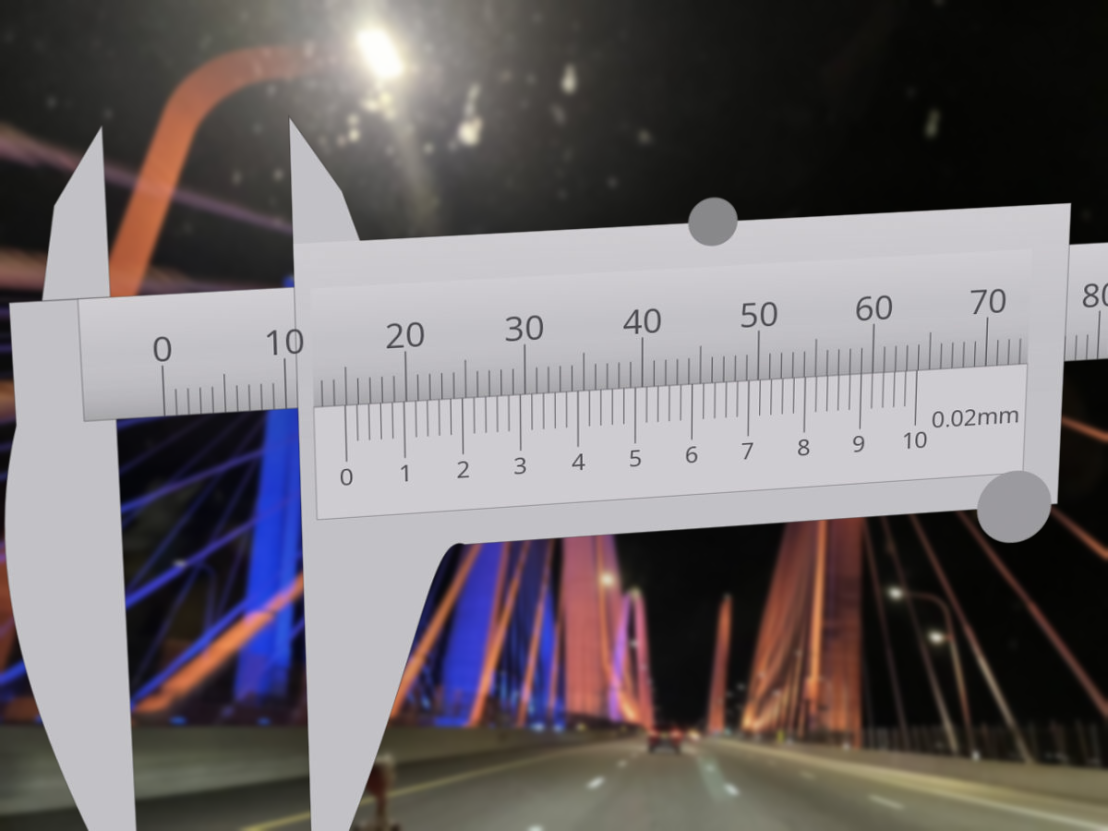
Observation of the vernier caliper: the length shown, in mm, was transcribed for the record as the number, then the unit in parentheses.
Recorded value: 14.9 (mm)
